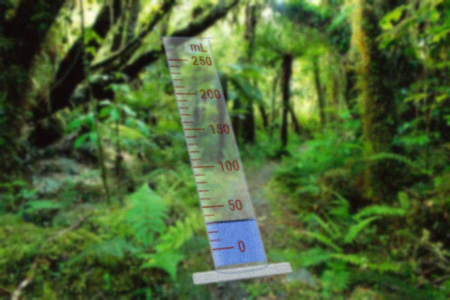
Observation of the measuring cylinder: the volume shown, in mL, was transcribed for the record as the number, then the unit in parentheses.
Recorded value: 30 (mL)
